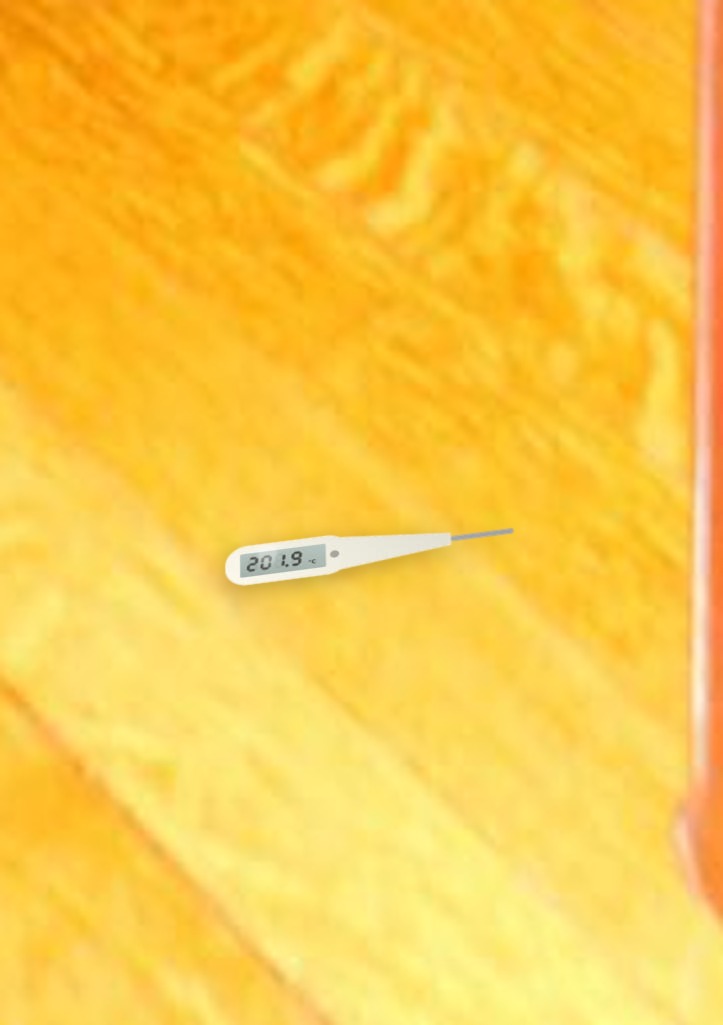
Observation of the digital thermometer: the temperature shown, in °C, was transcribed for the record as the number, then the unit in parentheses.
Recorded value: 201.9 (°C)
